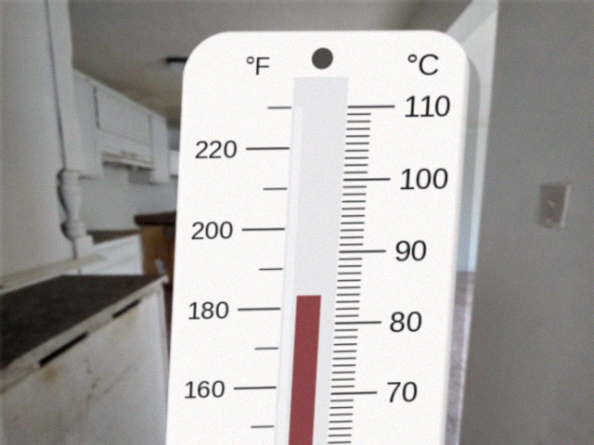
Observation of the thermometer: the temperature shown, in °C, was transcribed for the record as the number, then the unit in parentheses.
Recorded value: 84 (°C)
